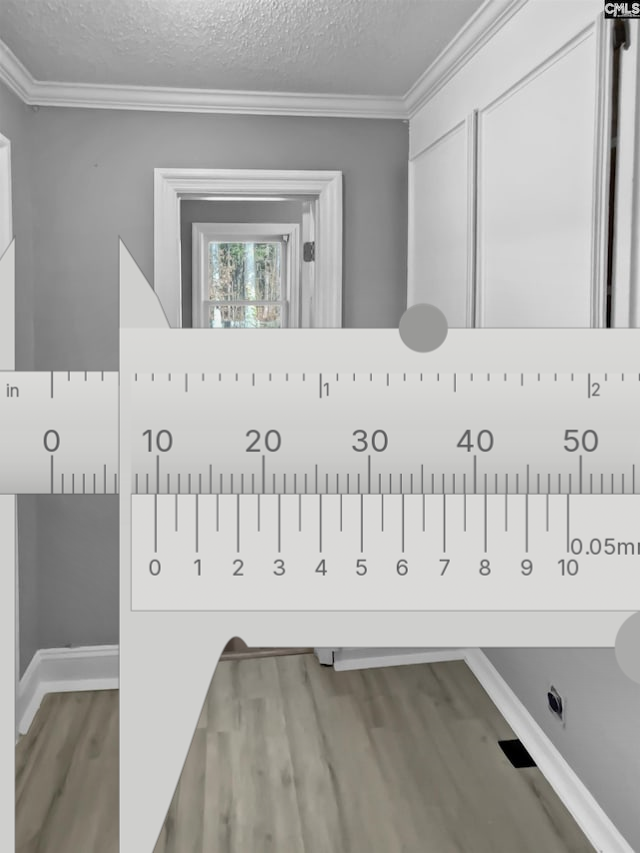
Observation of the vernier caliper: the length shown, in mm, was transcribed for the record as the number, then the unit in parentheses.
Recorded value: 9.8 (mm)
